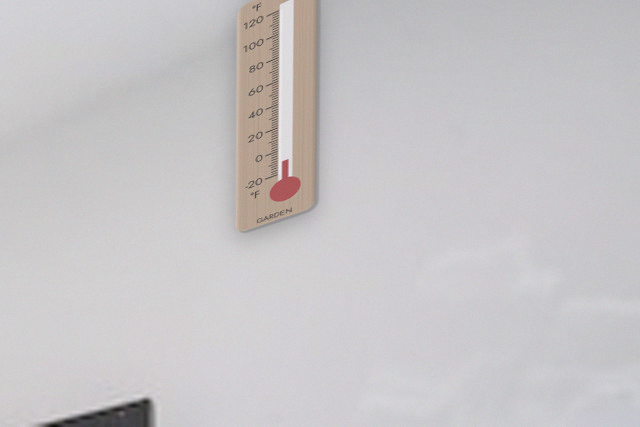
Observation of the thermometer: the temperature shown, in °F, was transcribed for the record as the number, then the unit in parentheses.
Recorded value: -10 (°F)
